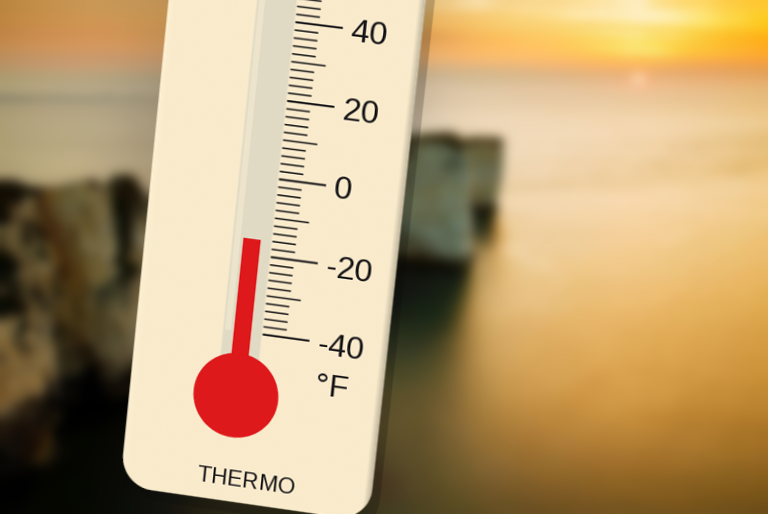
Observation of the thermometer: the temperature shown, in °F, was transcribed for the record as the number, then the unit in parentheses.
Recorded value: -16 (°F)
